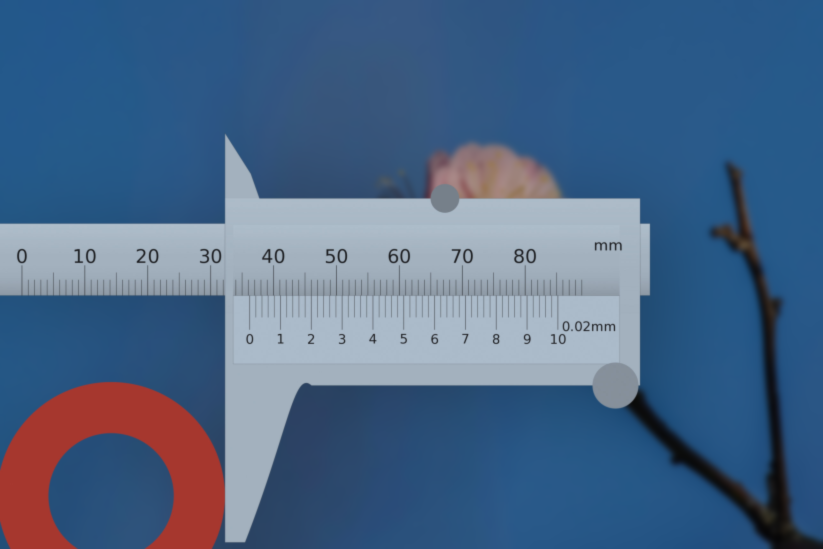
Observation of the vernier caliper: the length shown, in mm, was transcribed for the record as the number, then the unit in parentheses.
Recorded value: 36.2 (mm)
